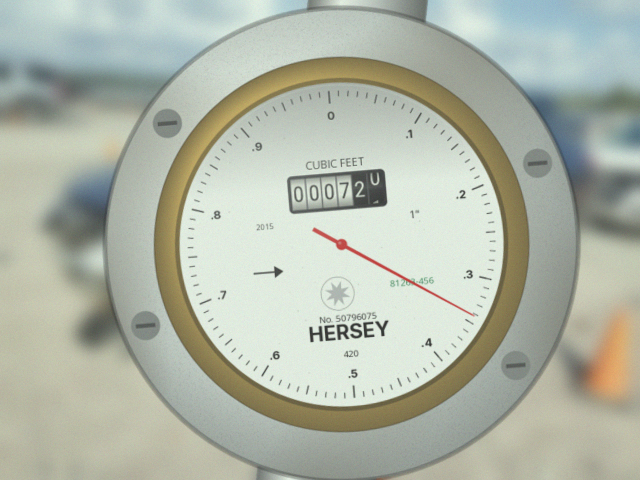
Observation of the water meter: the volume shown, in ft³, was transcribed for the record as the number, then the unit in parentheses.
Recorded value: 720.34 (ft³)
